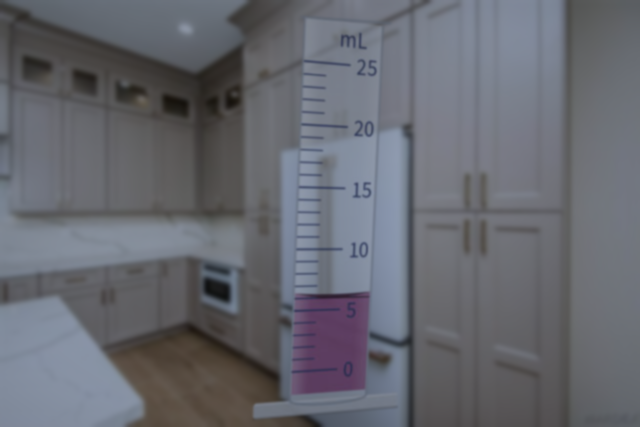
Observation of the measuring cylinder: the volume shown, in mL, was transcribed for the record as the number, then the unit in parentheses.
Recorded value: 6 (mL)
